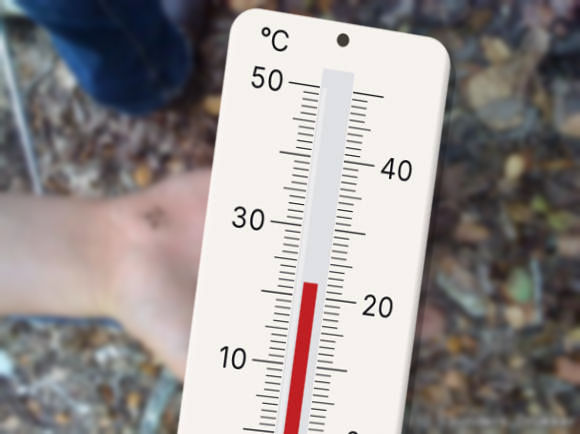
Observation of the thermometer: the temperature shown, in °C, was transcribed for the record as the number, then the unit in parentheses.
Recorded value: 22 (°C)
